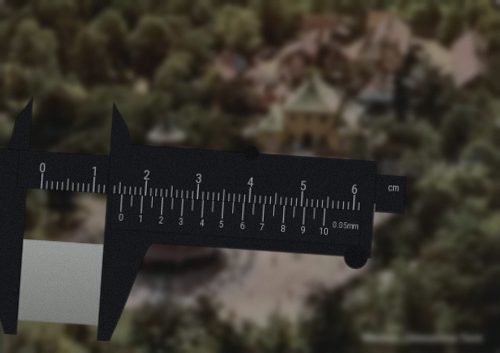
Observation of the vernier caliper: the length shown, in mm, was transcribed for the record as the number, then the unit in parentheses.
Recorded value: 15.5 (mm)
